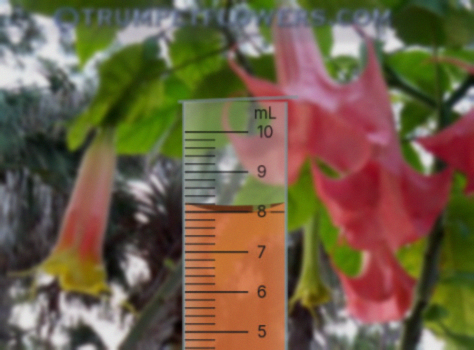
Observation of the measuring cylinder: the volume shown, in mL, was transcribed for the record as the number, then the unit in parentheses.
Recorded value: 8 (mL)
